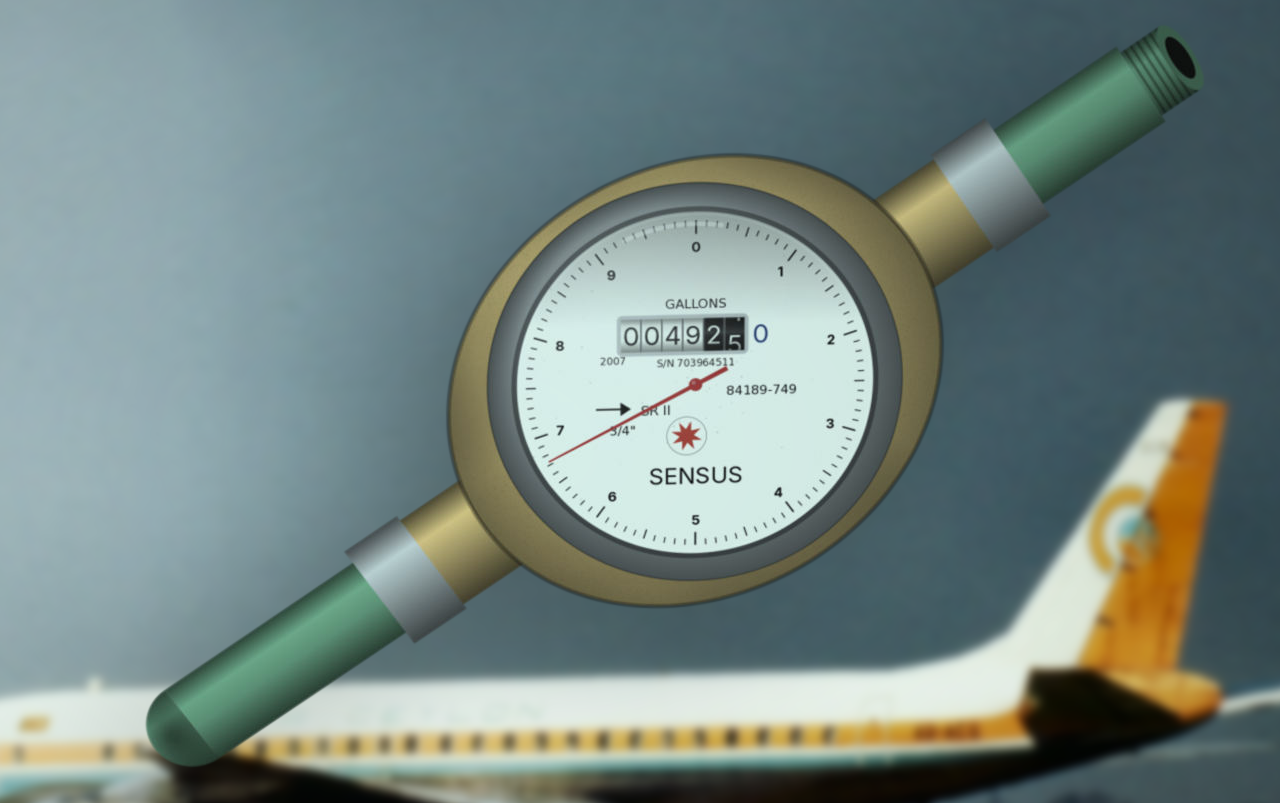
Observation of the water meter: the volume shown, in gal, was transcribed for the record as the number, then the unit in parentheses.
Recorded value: 49246.7 (gal)
